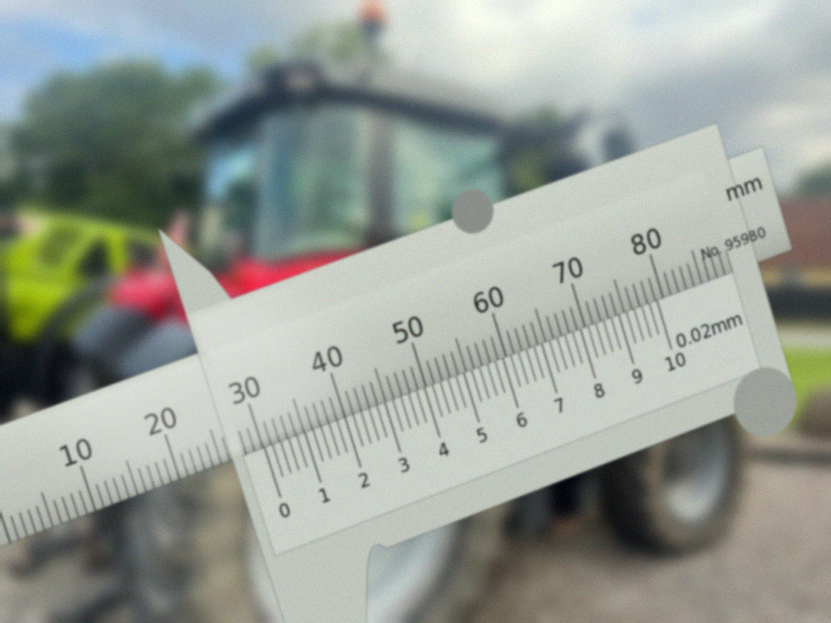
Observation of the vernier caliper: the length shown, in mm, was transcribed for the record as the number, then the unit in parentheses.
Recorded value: 30.2 (mm)
